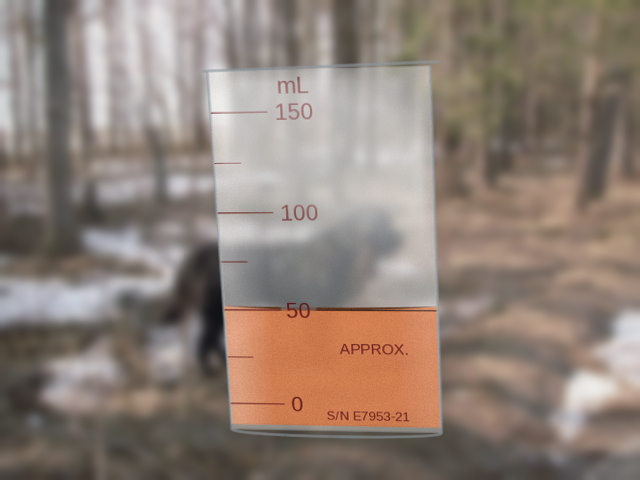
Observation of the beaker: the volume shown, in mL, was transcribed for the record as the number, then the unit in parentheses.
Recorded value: 50 (mL)
